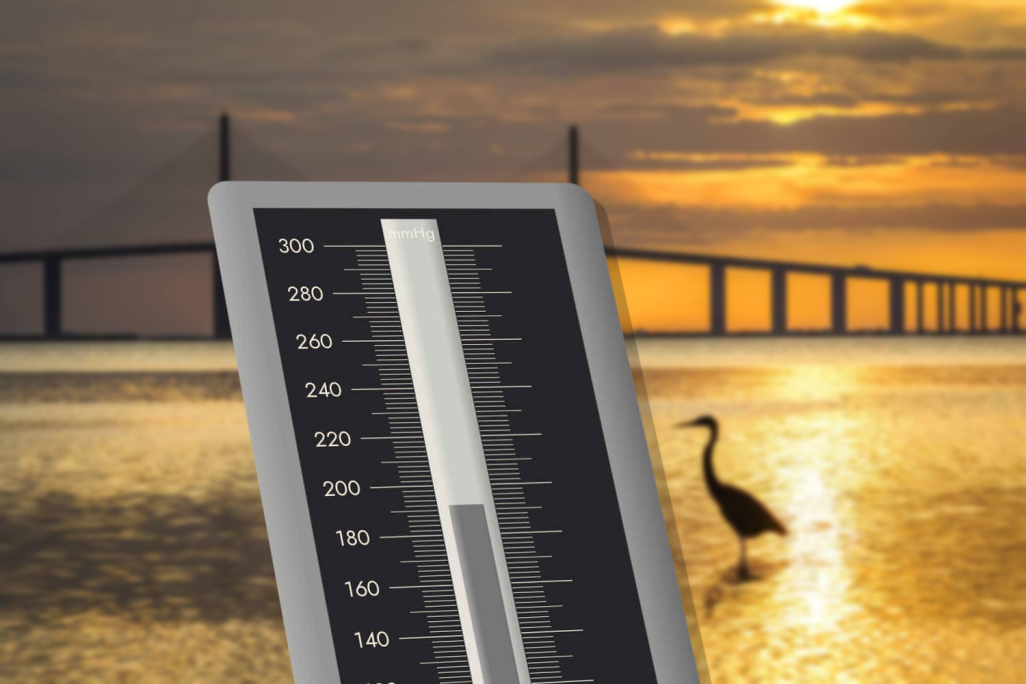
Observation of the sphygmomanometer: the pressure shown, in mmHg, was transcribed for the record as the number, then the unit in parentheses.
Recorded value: 192 (mmHg)
